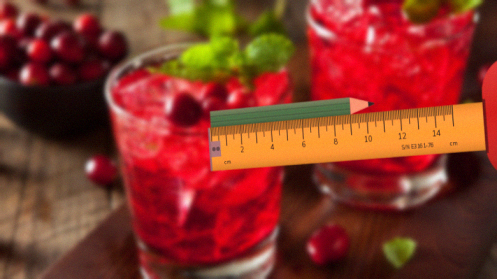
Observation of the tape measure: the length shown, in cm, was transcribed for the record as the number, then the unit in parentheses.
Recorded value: 10.5 (cm)
